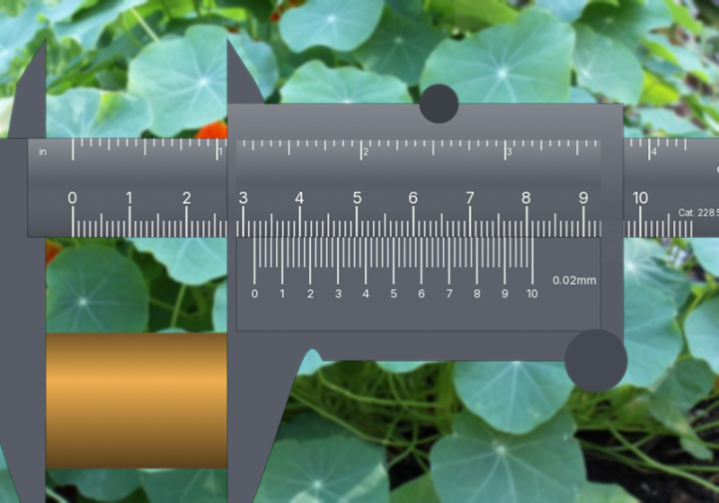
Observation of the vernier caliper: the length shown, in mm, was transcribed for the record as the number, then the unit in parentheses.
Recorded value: 32.0 (mm)
